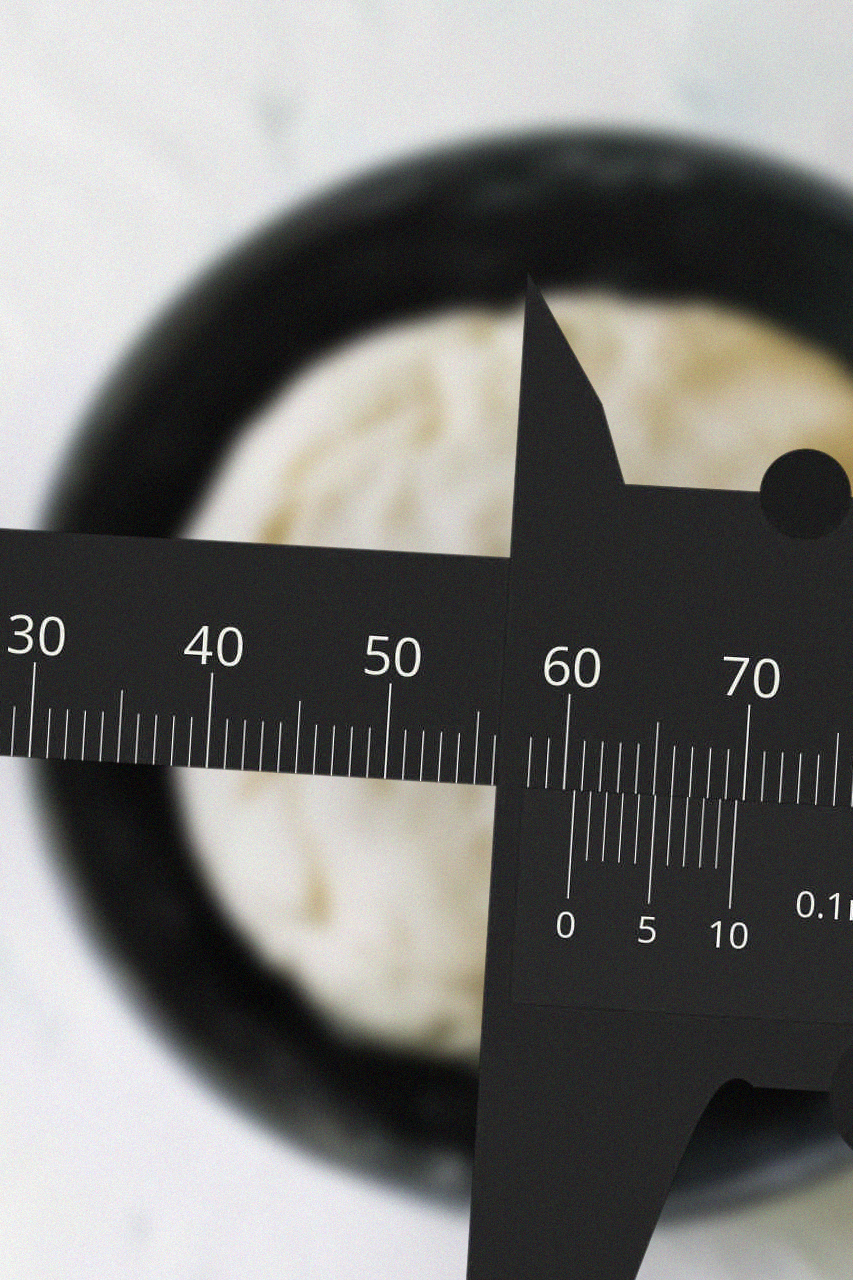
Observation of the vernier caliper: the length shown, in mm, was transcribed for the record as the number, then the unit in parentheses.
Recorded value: 60.6 (mm)
